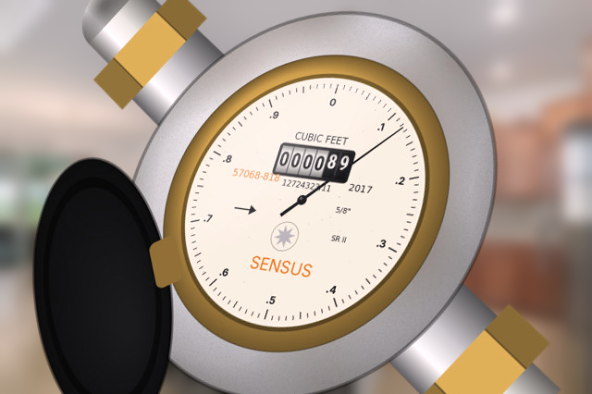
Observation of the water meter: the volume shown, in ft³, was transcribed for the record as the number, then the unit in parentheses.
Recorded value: 89.12 (ft³)
